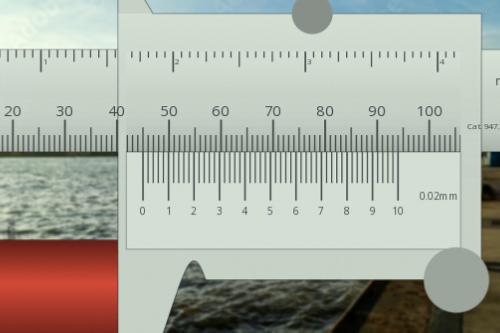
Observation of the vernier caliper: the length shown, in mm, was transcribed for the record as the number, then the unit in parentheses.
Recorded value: 45.0 (mm)
